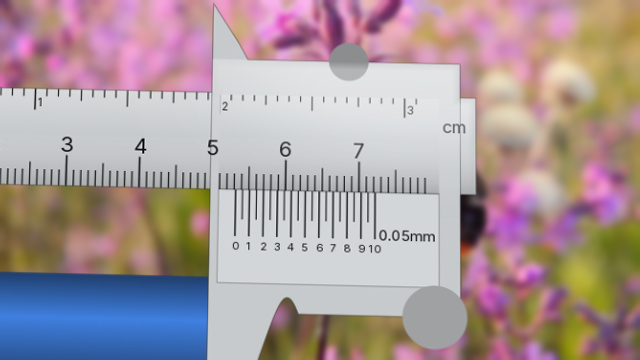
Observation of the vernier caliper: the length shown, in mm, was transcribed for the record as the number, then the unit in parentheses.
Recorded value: 53.2 (mm)
